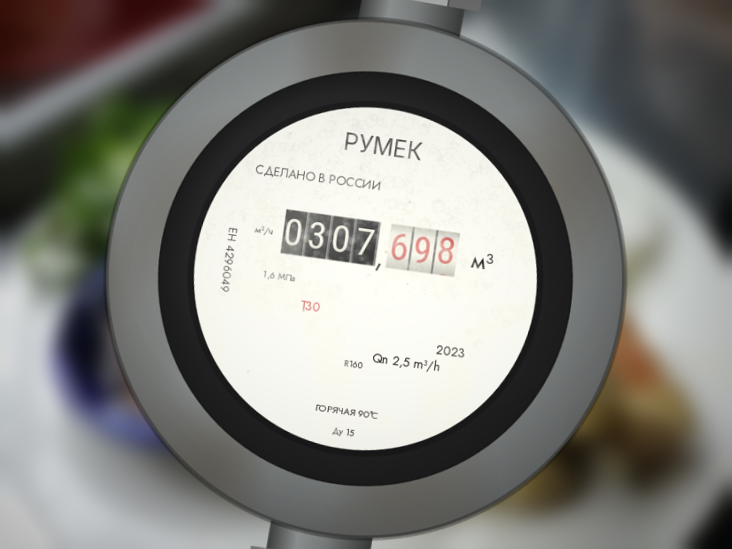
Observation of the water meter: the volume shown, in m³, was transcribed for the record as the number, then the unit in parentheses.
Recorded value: 307.698 (m³)
